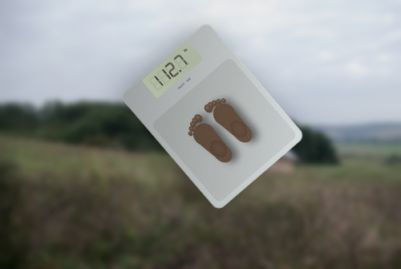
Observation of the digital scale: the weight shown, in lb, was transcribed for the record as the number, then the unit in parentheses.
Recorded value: 112.7 (lb)
